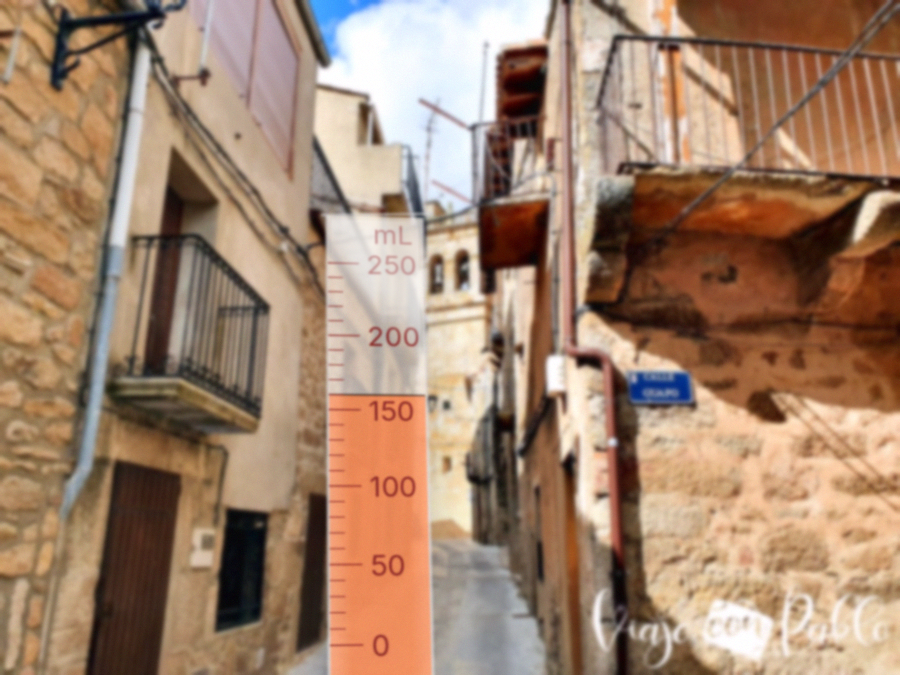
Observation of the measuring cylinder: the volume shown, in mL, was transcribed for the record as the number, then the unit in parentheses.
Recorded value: 160 (mL)
